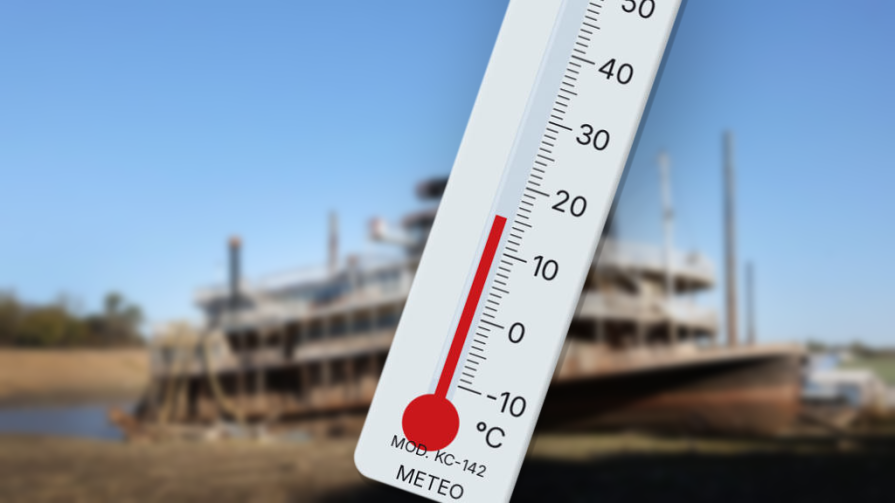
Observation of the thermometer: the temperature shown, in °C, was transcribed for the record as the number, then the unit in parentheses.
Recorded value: 15 (°C)
